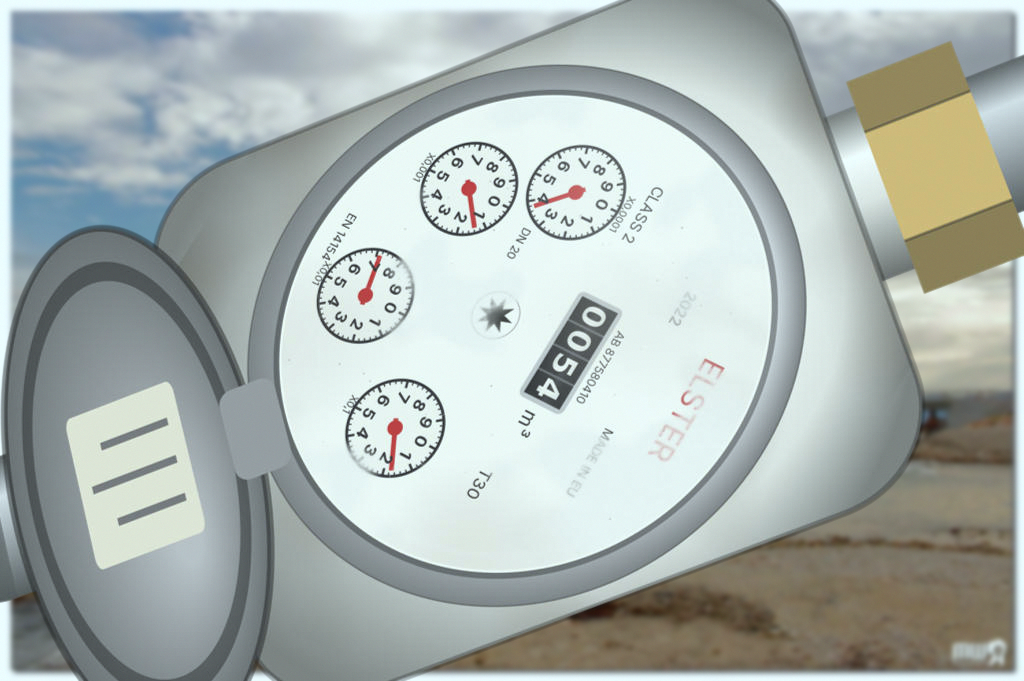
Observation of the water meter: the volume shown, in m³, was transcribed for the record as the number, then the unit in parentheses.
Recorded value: 54.1713 (m³)
